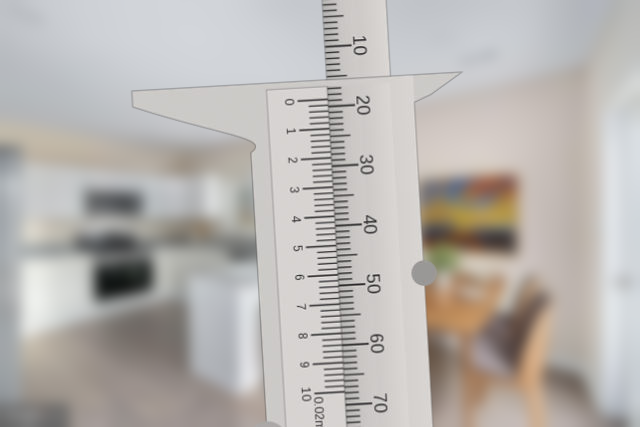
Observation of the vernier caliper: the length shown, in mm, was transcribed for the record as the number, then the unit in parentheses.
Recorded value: 18.8 (mm)
